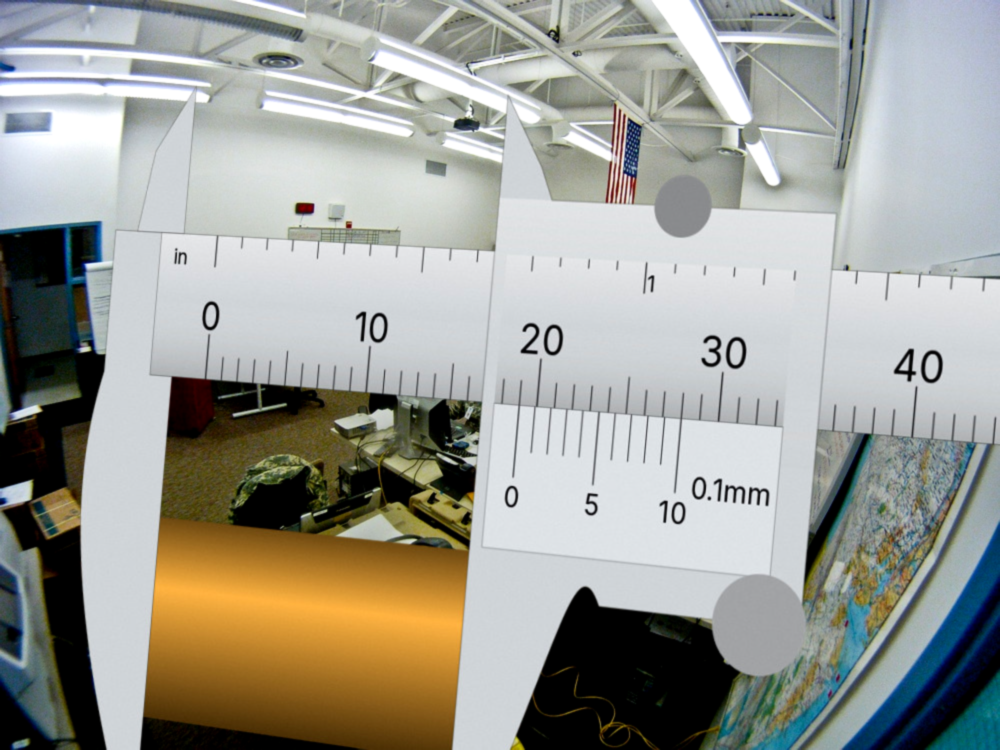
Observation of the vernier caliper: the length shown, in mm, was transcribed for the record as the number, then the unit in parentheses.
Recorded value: 19.0 (mm)
